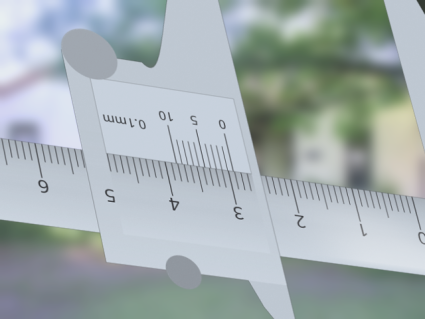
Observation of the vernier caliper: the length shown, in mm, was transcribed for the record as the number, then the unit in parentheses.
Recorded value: 29.2 (mm)
